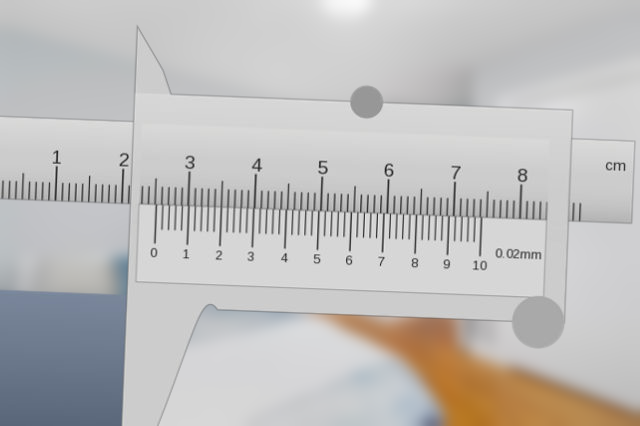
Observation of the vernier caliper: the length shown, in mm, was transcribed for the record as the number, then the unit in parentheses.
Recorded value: 25.2 (mm)
